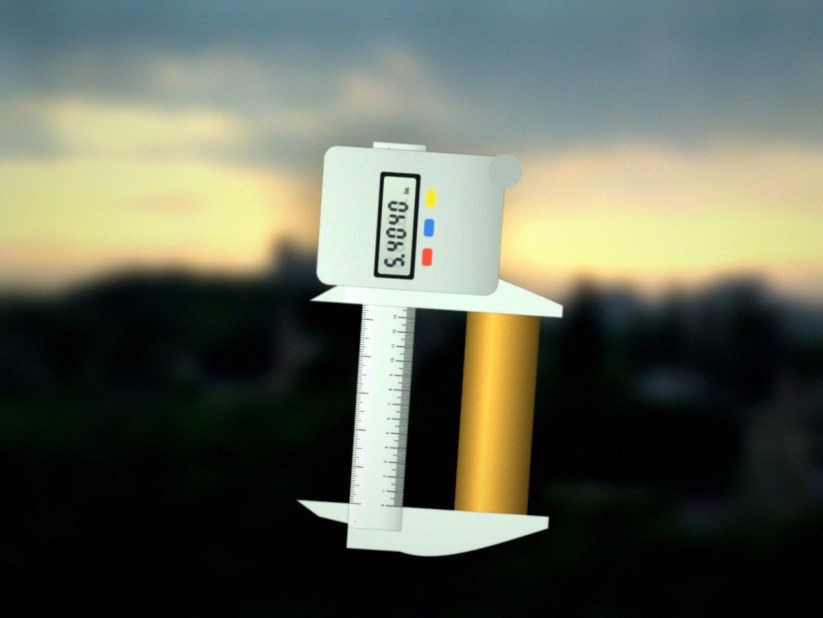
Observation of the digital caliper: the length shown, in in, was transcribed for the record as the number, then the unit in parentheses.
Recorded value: 5.4040 (in)
